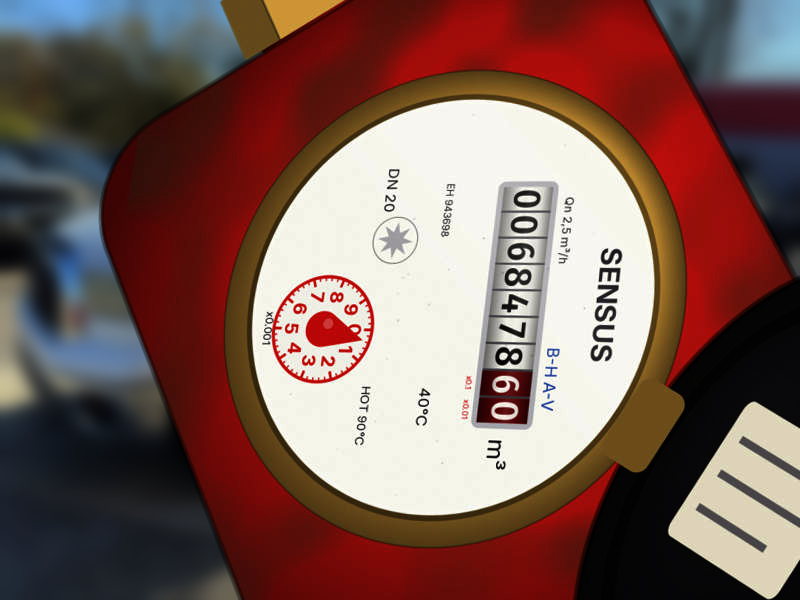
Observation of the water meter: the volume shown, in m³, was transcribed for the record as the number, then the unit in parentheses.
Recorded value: 68478.600 (m³)
